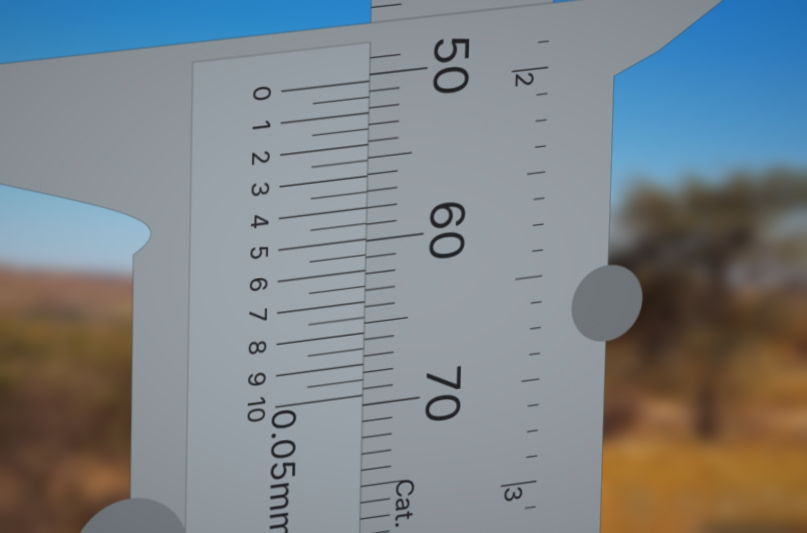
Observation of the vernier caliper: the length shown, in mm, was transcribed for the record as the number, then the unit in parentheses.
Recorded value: 50.4 (mm)
